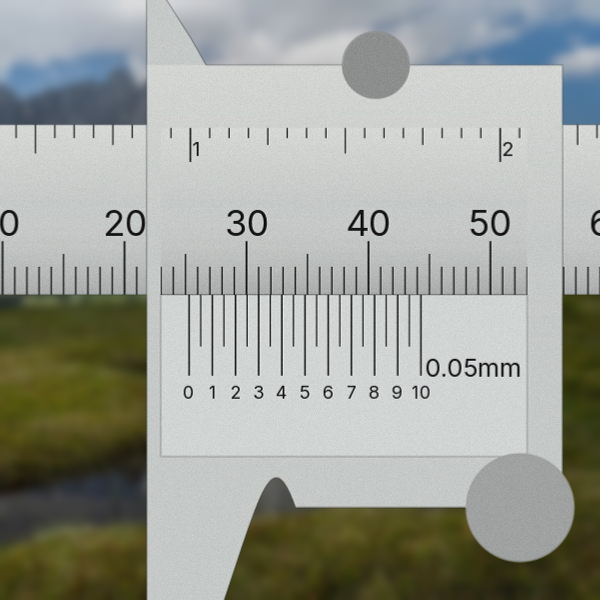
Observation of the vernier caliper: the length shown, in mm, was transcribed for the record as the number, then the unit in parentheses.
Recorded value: 25.3 (mm)
